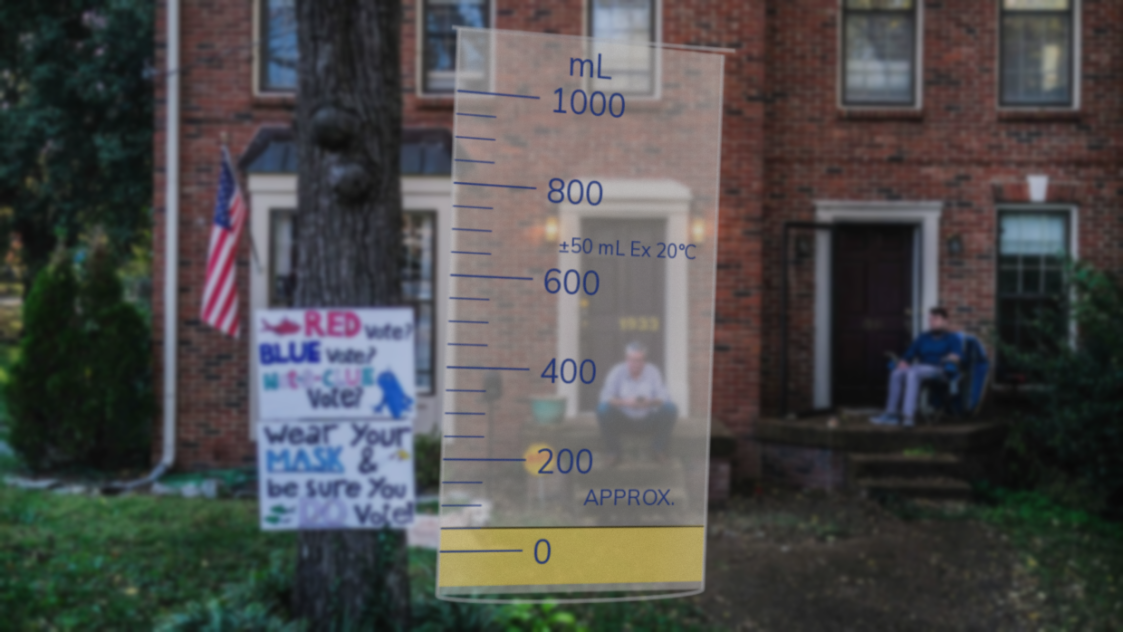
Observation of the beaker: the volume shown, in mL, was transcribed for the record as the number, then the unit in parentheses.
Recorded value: 50 (mL)
